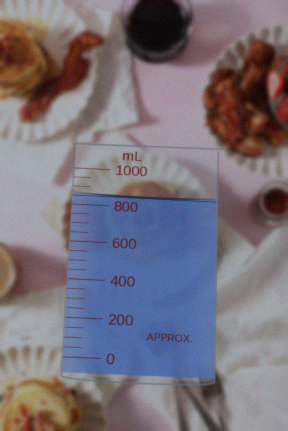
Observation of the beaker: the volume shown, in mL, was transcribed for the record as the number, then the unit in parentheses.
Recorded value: 850 (mL)
